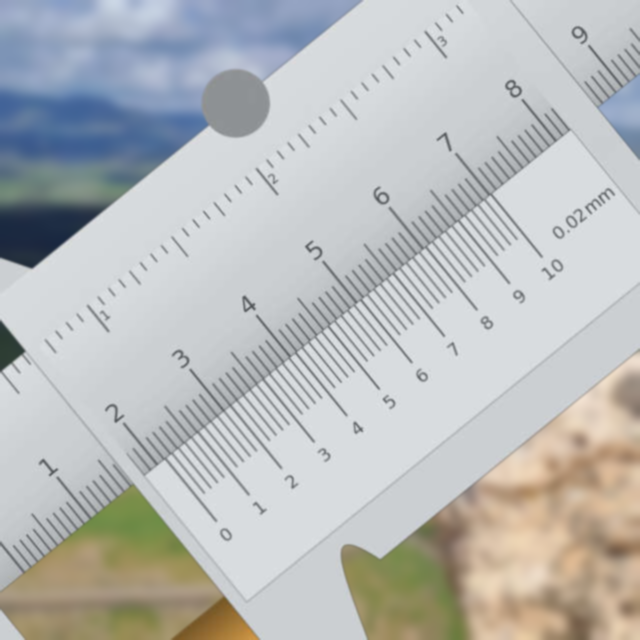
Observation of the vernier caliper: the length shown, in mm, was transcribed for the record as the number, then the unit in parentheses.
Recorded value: 21.2 (mm)
